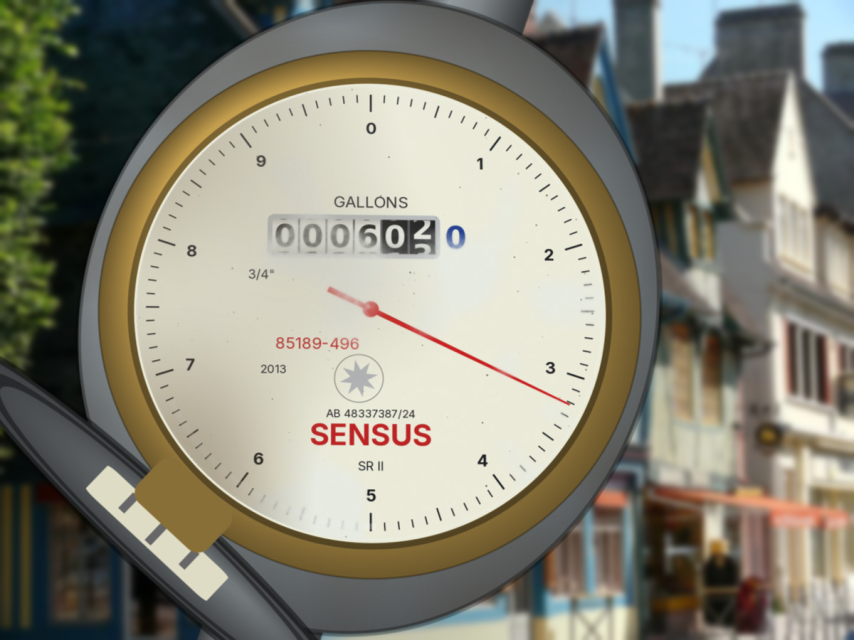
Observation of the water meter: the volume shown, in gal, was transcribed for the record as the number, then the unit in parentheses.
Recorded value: 6023.2 (gal)
